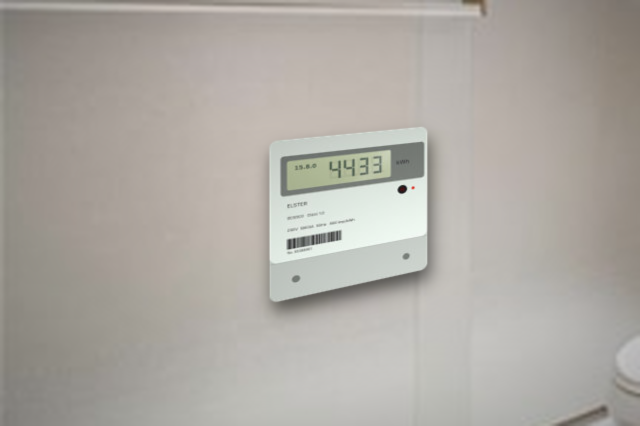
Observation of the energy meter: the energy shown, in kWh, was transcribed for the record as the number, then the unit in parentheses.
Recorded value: 4433 (kWh)
